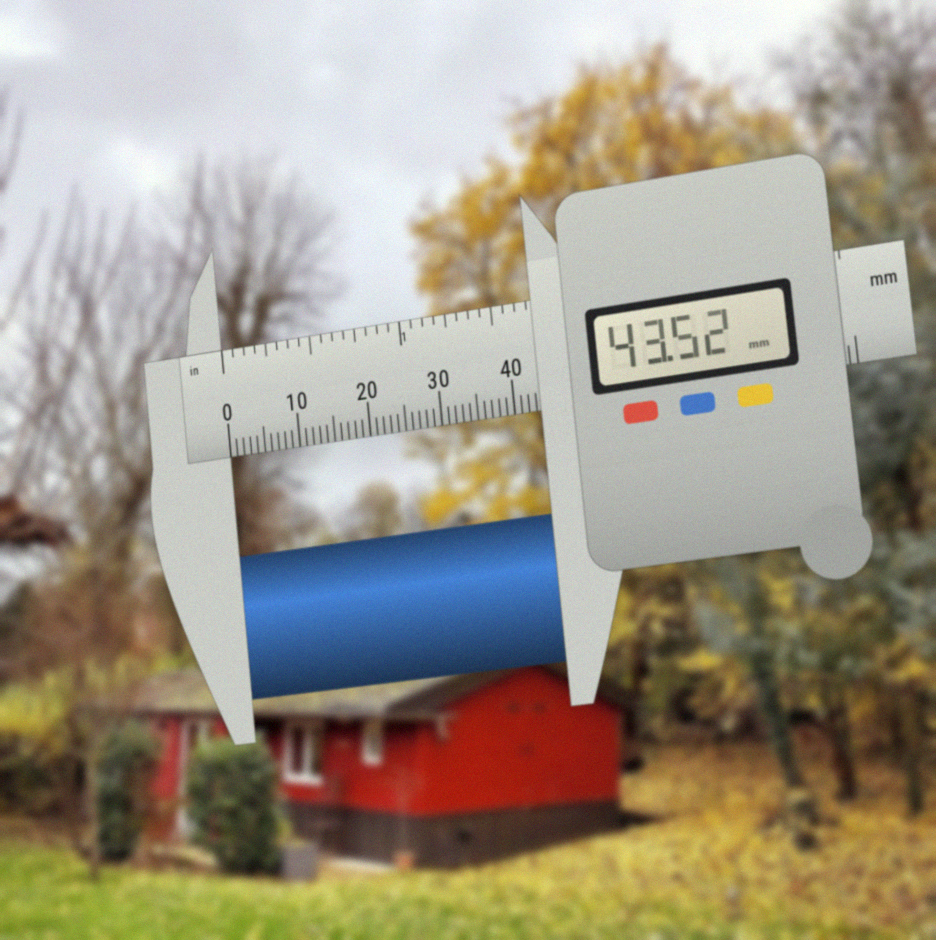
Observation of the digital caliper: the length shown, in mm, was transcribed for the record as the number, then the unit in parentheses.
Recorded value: 43.52 (mm)
